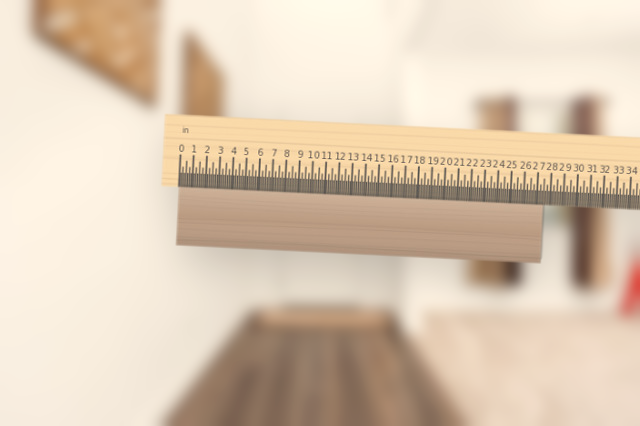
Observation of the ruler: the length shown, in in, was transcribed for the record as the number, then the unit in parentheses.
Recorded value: 27.5 (in)
